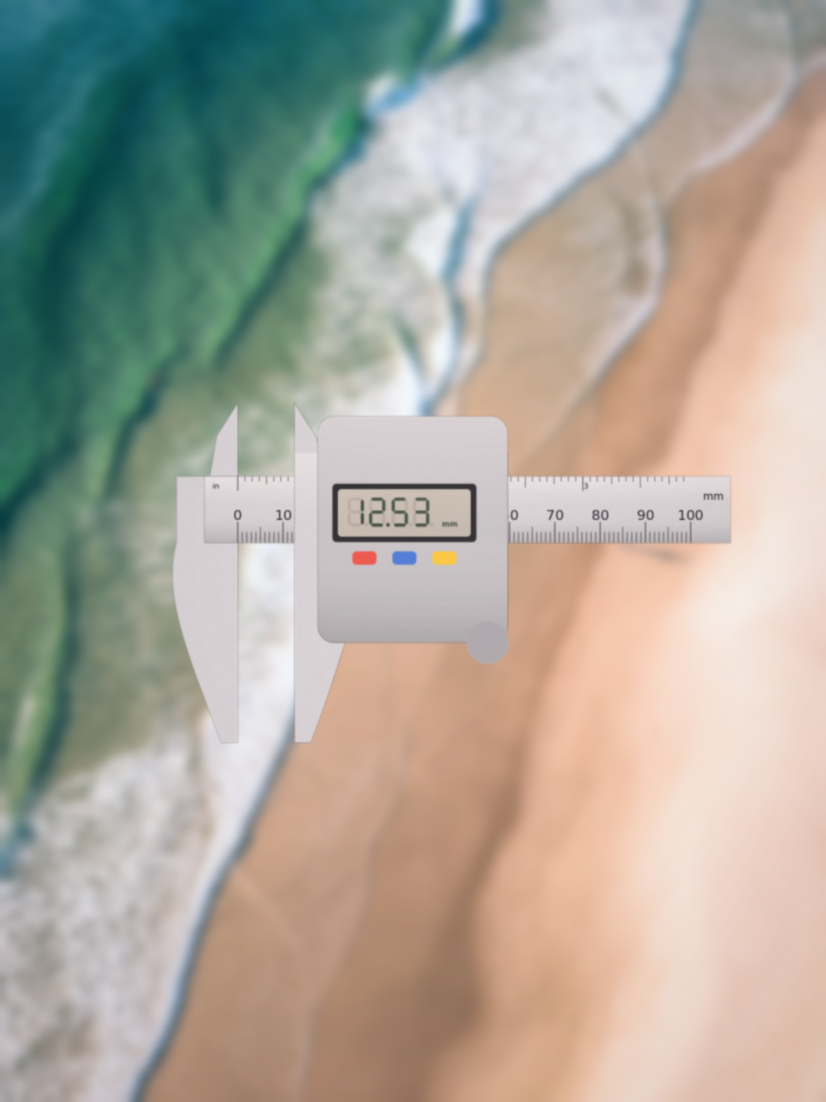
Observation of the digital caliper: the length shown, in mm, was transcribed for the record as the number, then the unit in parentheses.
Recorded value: 12.53 (mm)
